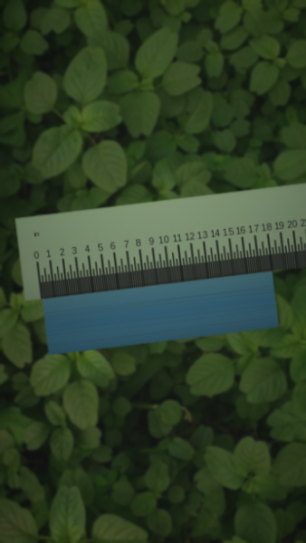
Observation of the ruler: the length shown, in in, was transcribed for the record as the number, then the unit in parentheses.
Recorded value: 18 (in)
